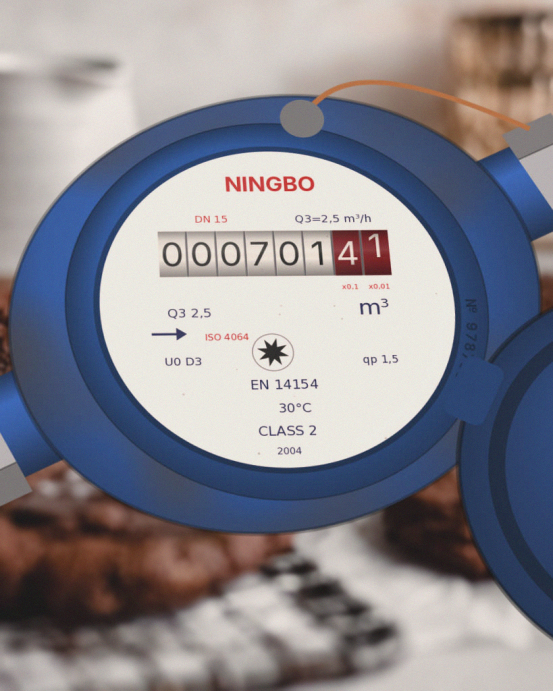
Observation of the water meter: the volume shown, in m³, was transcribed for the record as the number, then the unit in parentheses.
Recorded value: 701.41 (m³)
